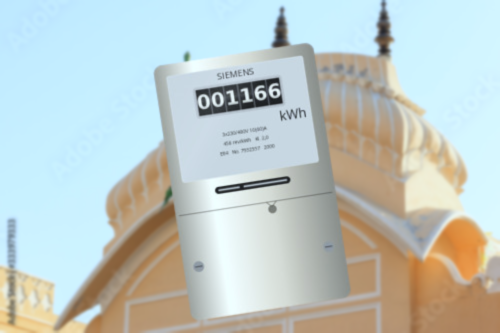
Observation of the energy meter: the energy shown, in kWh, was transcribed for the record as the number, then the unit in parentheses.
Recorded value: 1166 (kWh)
